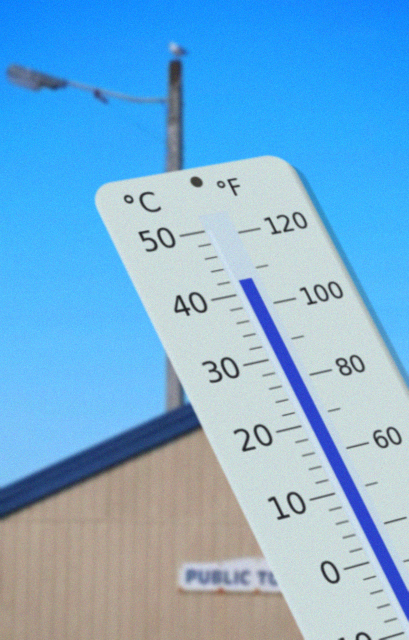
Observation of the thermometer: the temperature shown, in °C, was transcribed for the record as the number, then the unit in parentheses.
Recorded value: 42 (°C)
